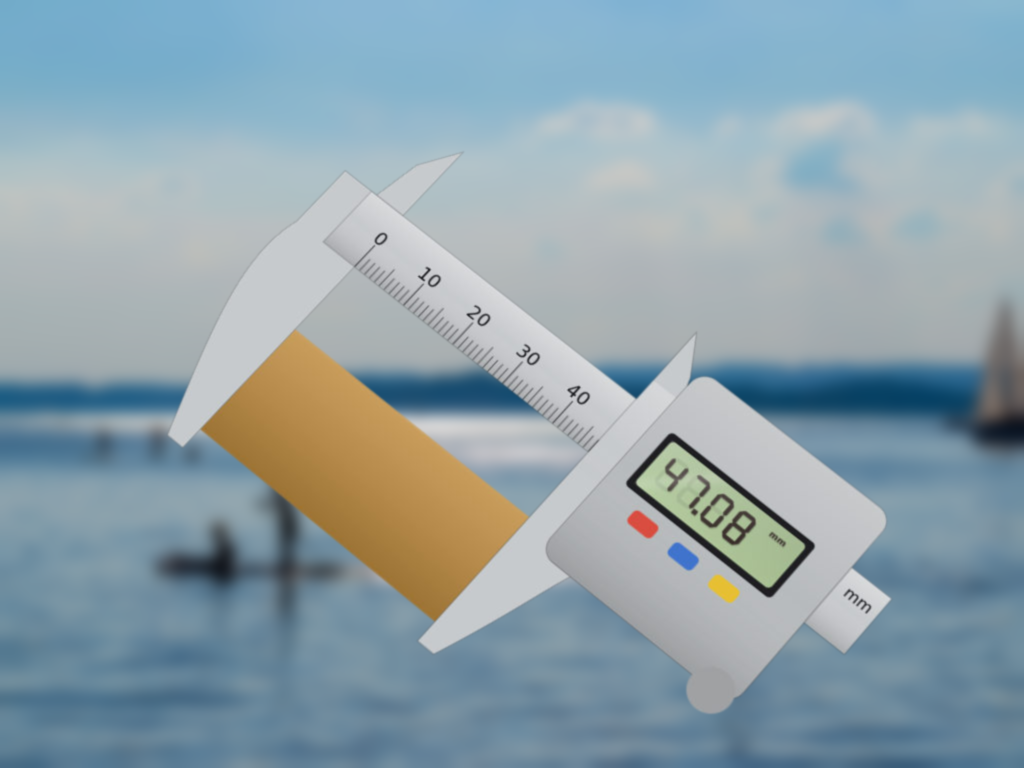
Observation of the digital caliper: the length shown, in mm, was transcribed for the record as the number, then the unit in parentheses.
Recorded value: 47.08 (mm)
